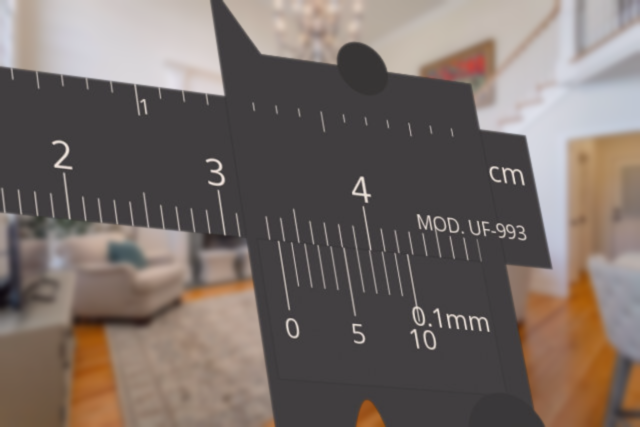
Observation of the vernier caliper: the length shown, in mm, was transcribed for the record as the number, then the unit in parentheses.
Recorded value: 33.6 (mm)
